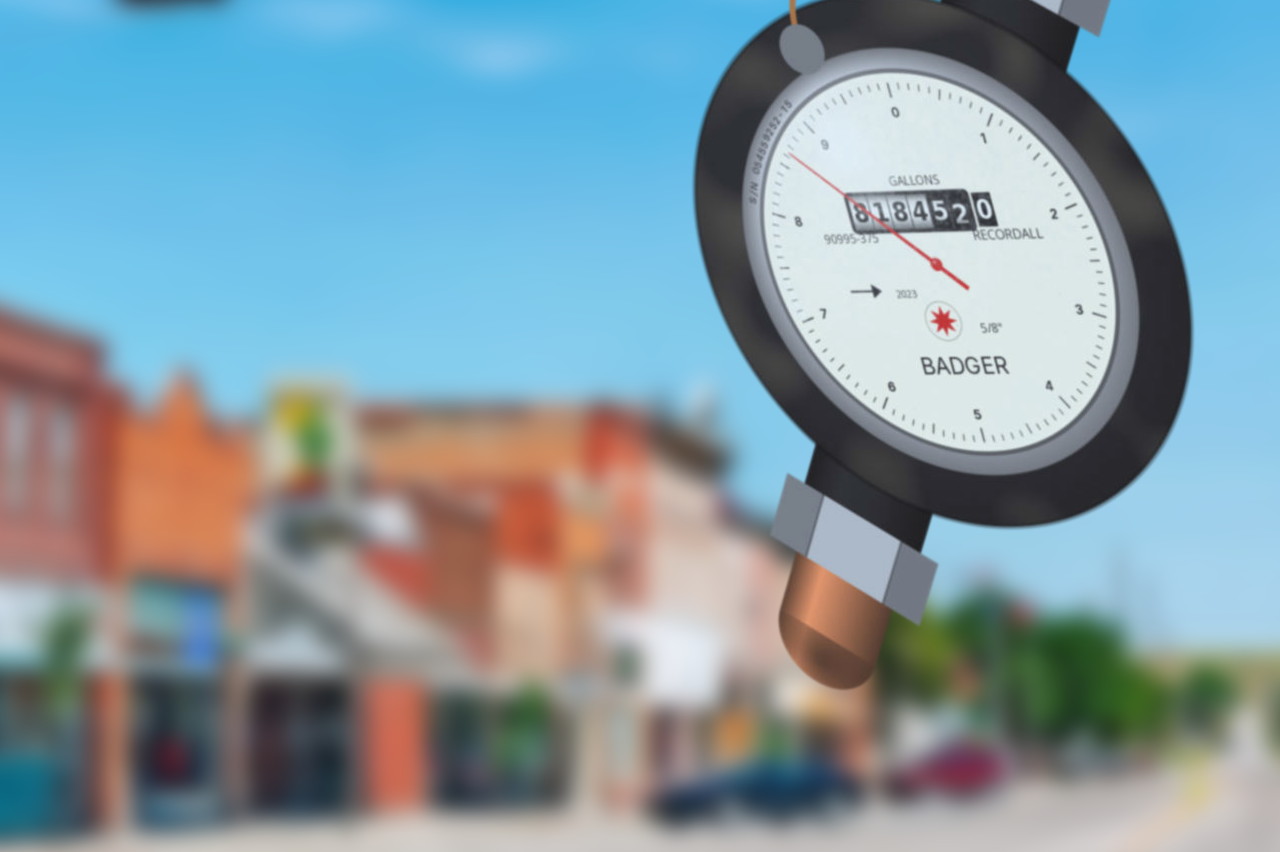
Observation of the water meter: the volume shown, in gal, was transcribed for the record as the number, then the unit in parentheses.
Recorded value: 8184518.6 (gal)
